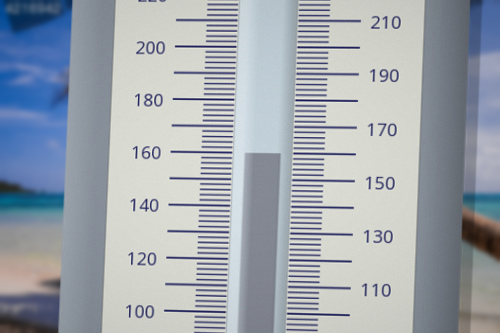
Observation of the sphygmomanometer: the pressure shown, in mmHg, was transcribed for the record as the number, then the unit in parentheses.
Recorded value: 160 (mmHg)
